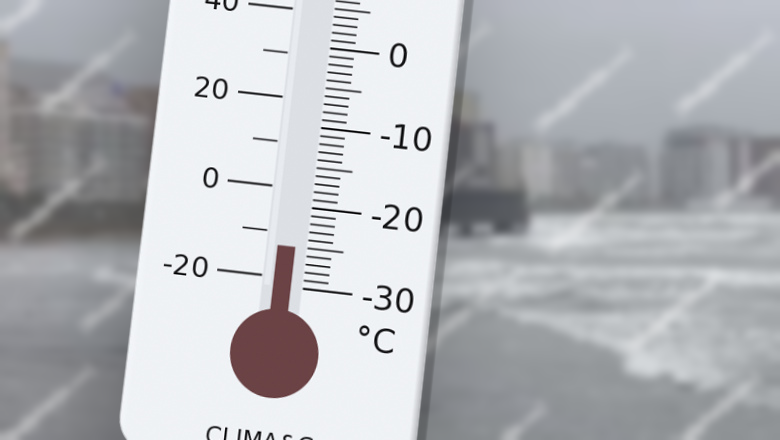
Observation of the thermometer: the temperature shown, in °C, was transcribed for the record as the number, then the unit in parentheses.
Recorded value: -25 (°C)
